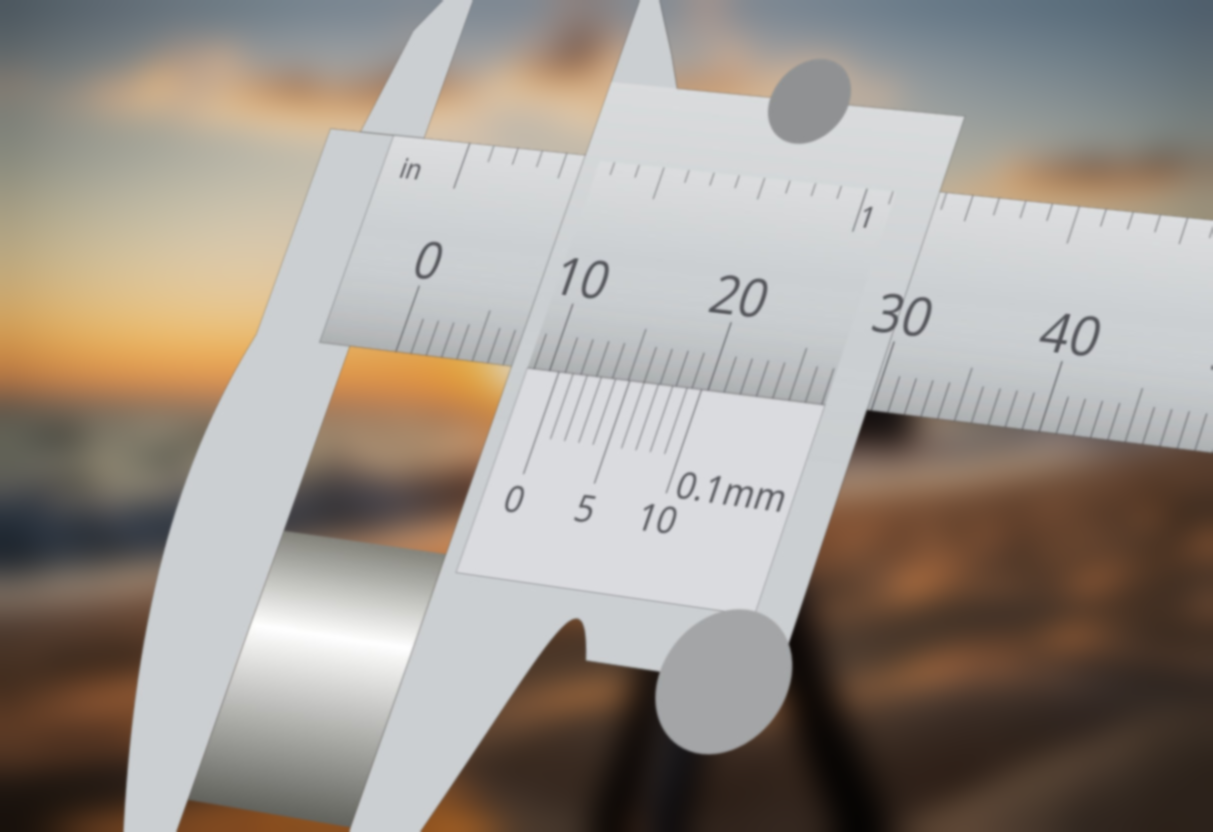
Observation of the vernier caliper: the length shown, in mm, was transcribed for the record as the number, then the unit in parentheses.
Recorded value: 10.6 (mm)
